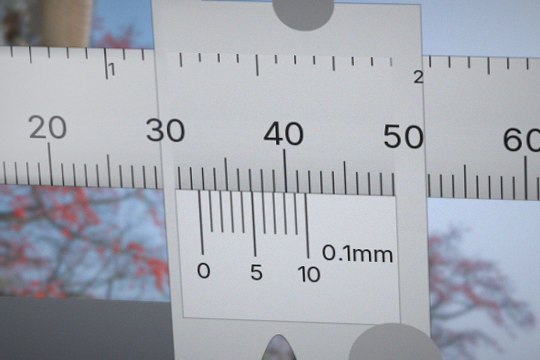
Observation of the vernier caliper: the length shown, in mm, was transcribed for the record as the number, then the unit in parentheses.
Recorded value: 32.6 (mm)
